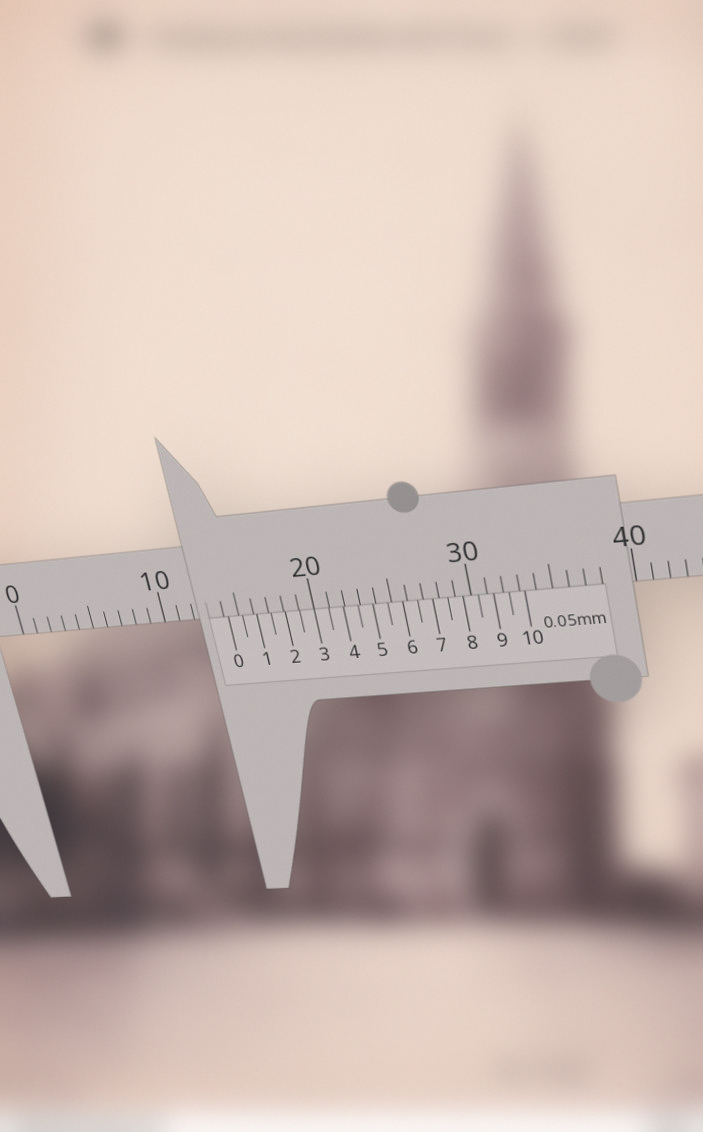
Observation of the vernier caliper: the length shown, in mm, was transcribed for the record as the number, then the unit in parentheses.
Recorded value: 14.3 (mm)
